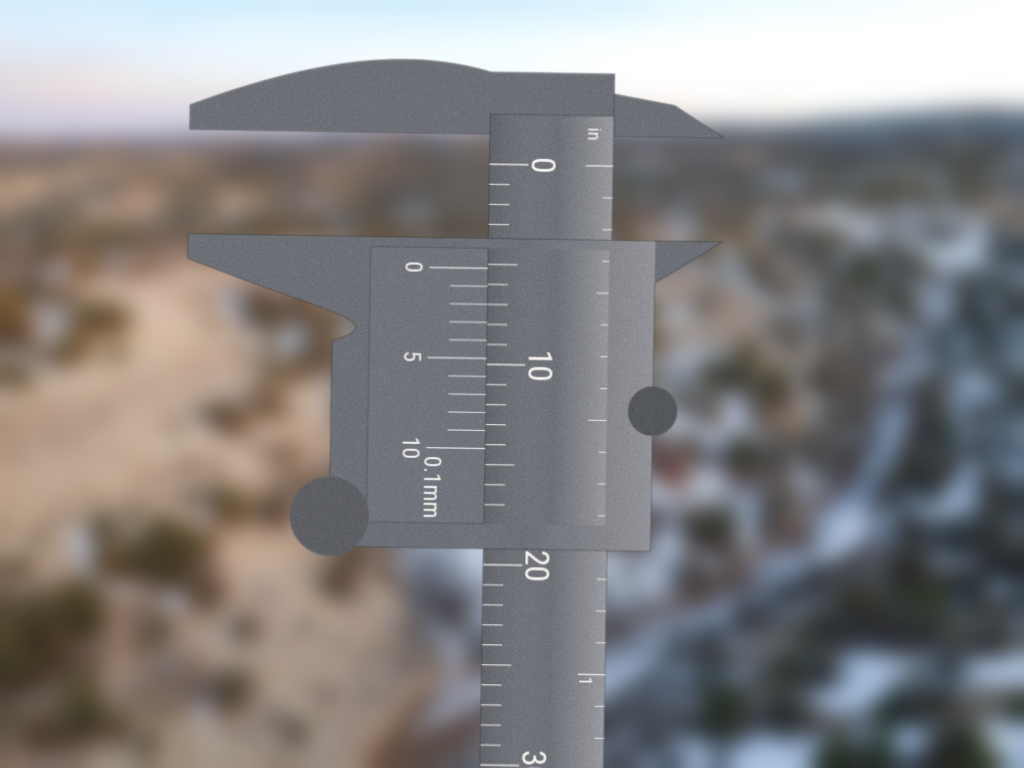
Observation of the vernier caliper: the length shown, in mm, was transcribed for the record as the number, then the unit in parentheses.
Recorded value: 5.2 (mm)
